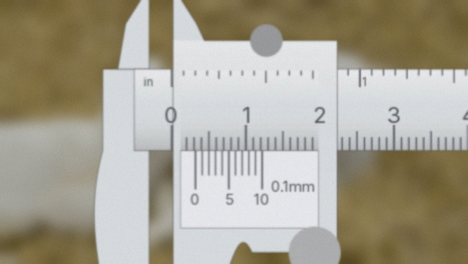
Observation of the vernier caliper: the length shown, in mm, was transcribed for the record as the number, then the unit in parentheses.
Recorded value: 3.2 (mm)
